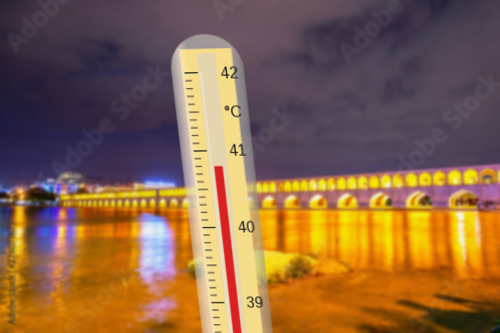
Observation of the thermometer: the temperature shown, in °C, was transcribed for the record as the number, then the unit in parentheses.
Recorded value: 40.8 (°C)
